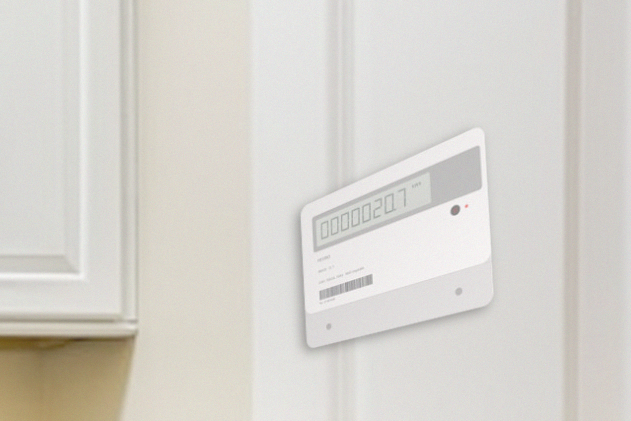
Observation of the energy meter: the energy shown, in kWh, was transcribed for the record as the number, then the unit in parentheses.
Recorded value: 20.7 (kWh)
